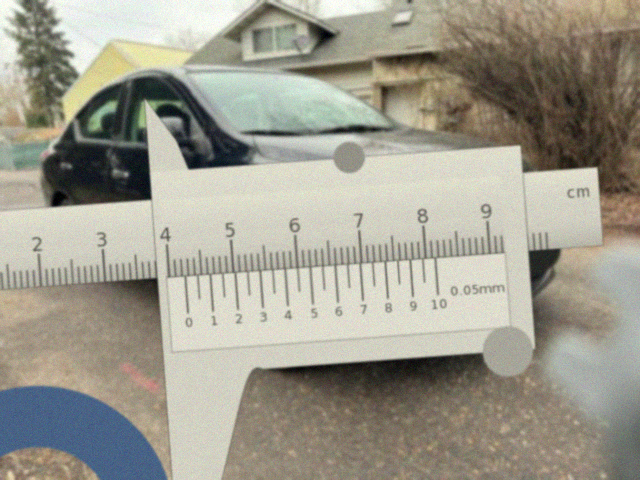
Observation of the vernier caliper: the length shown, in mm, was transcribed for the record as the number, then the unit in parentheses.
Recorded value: 42.5 (mm)
